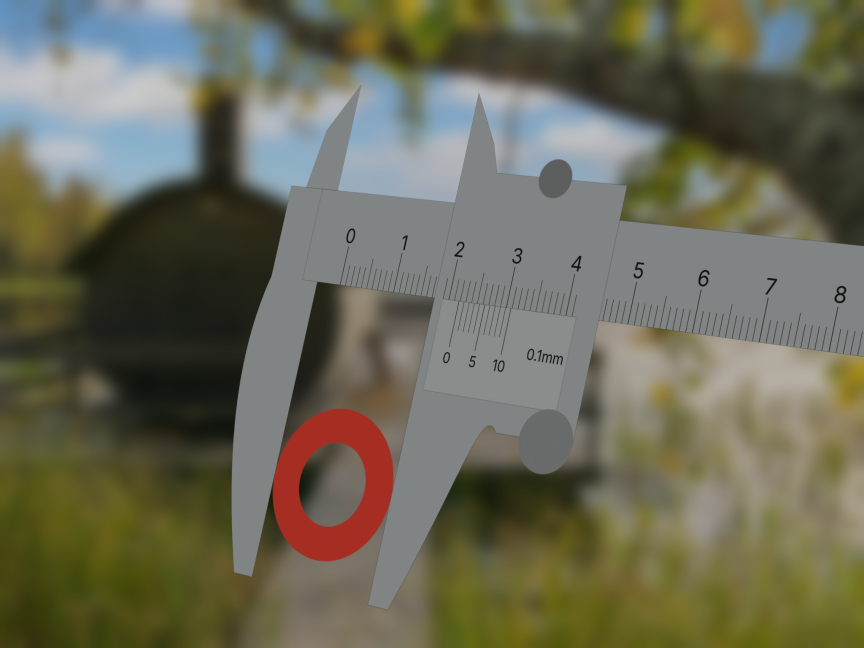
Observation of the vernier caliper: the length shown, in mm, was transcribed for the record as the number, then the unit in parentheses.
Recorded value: 21.8 (mm)
